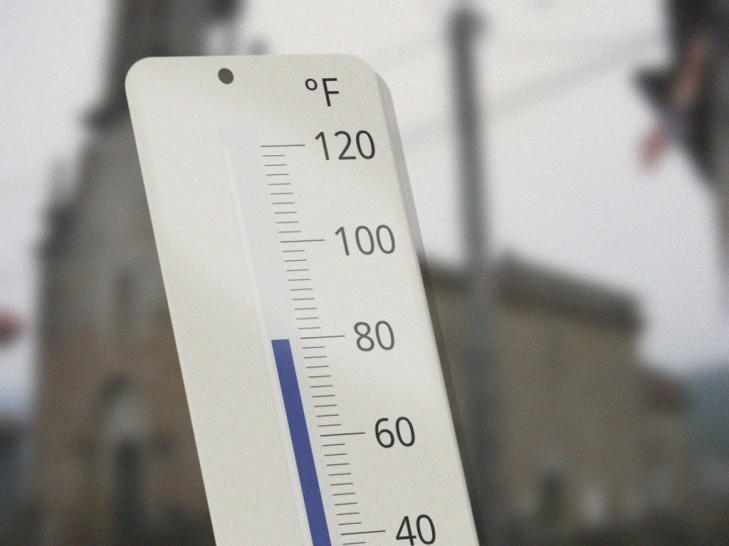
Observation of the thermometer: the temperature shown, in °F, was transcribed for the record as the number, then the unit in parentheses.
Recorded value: 80 (°F)
